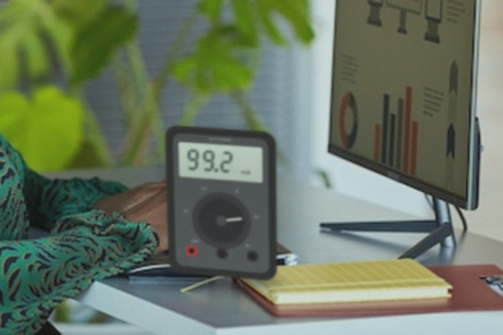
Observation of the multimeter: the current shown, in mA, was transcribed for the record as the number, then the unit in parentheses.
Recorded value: 99.2 (mA)
